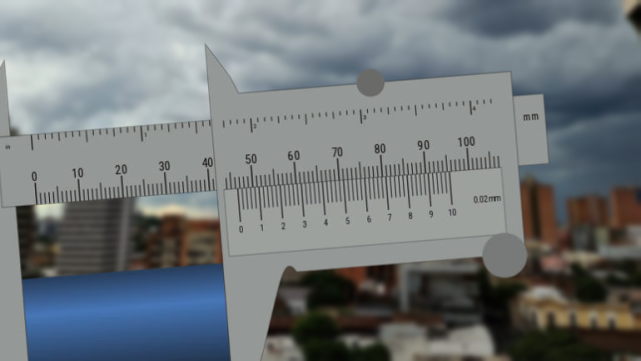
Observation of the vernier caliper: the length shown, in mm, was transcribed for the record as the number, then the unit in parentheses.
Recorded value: 46.5 (mm)
